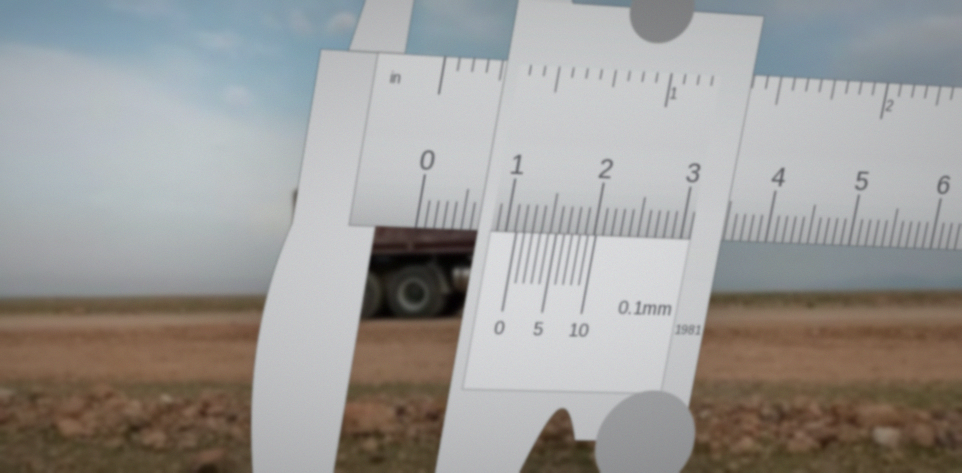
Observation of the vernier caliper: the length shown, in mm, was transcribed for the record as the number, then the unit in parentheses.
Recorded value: 11.2 (mm)
